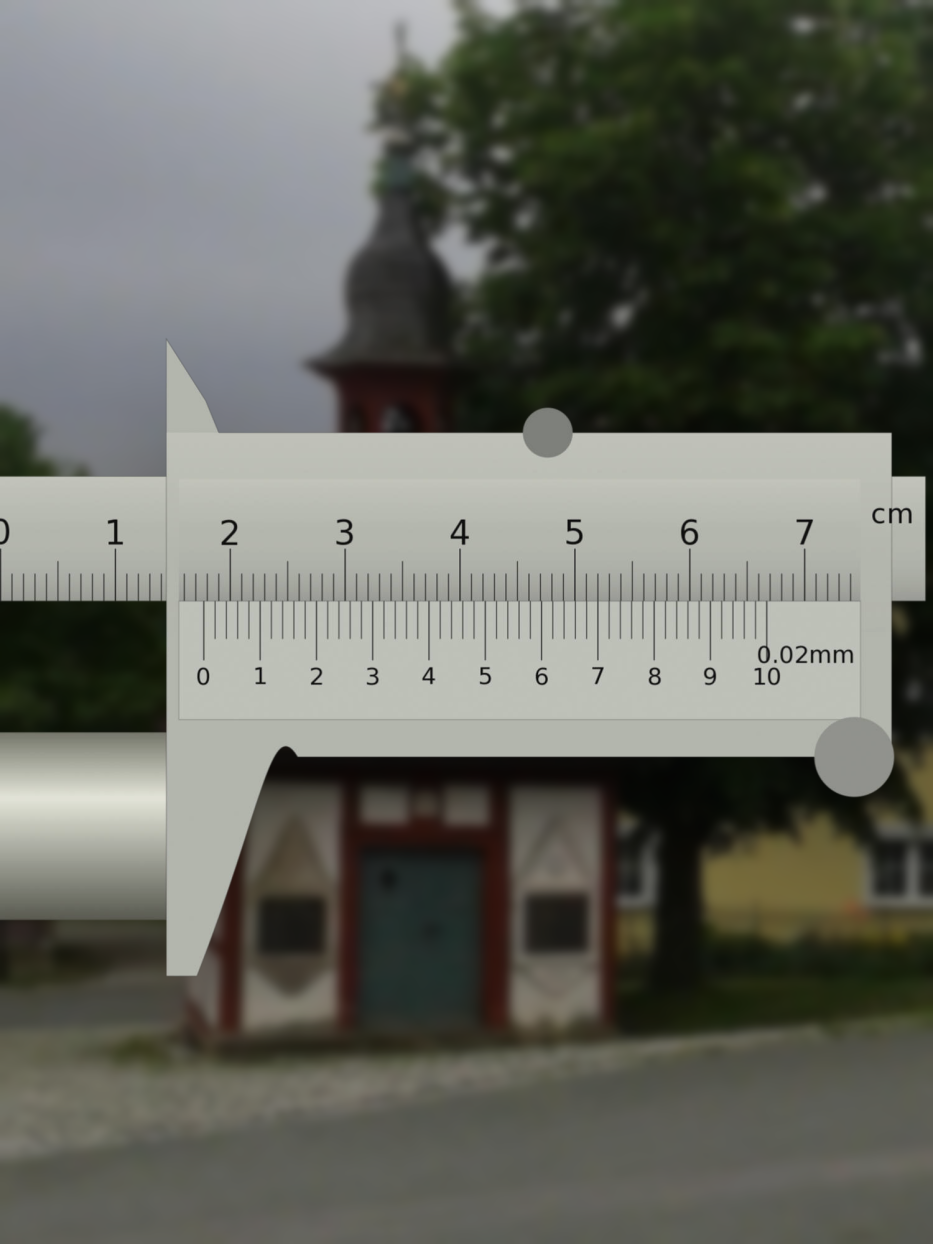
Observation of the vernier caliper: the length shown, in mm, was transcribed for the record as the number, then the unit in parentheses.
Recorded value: 17.7 (mm)
